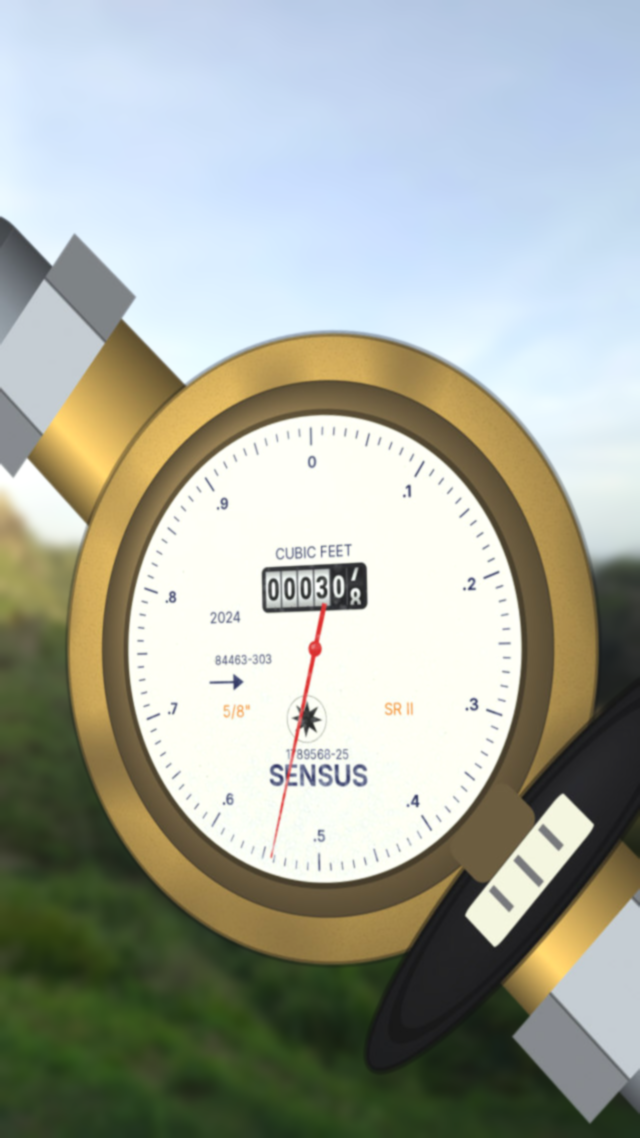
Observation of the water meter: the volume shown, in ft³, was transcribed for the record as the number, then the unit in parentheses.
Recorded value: 307.54 (ft³)
